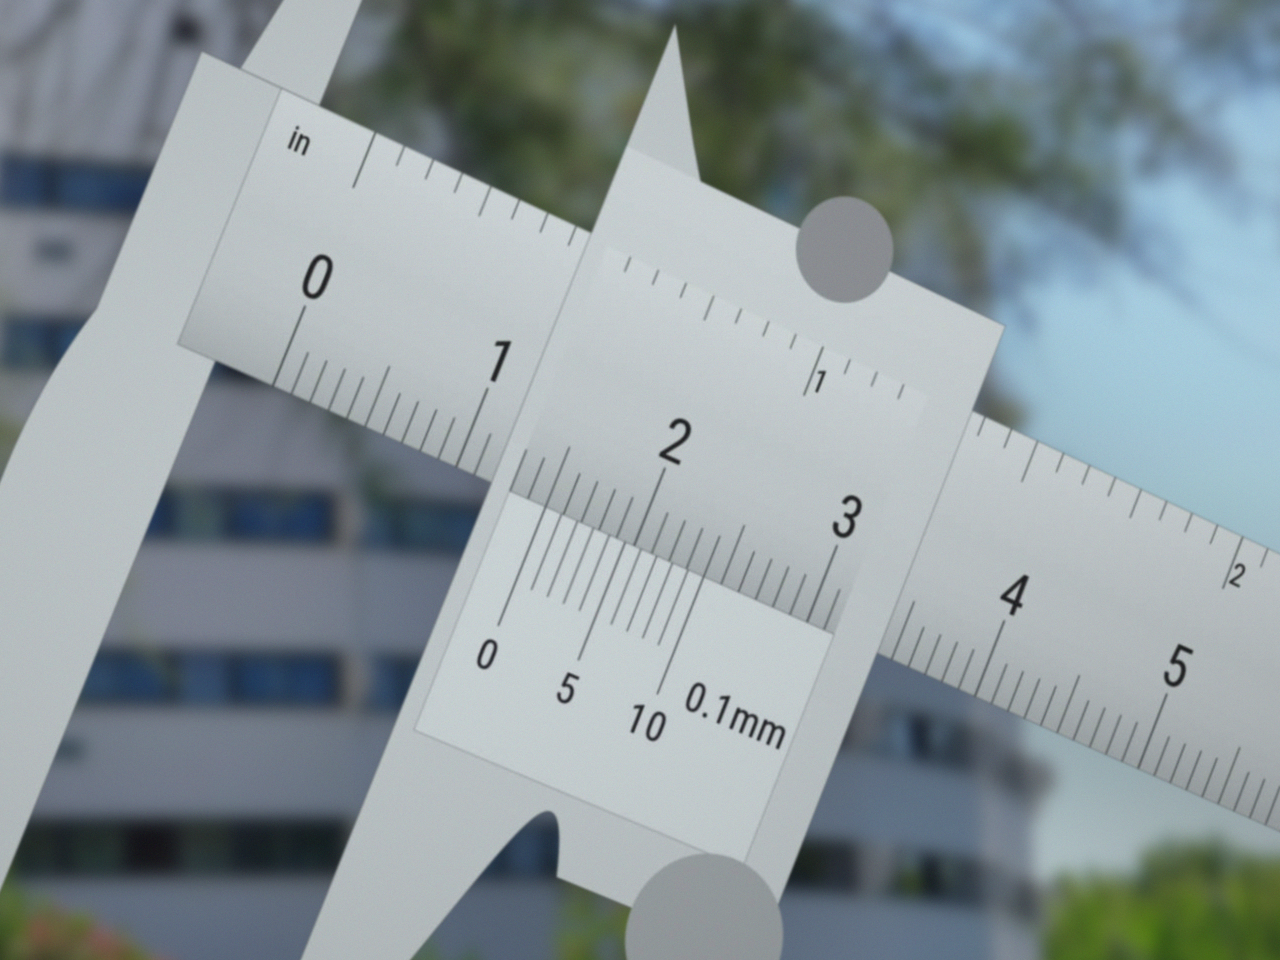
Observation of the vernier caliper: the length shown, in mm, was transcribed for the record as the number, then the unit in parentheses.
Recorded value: 15.0 (mm)
